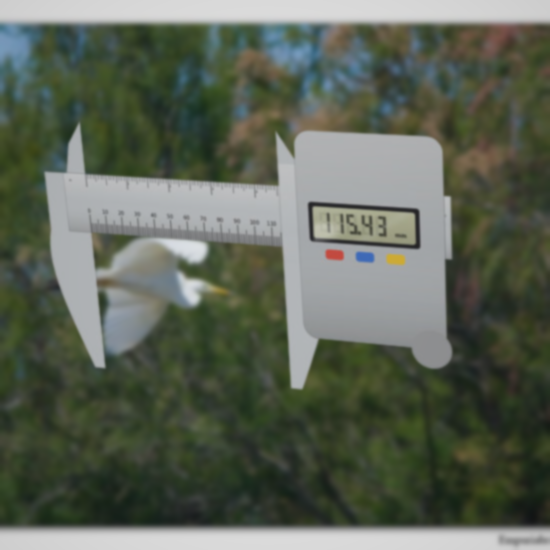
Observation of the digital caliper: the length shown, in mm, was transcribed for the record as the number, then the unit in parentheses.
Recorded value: 115.43 (mm)
